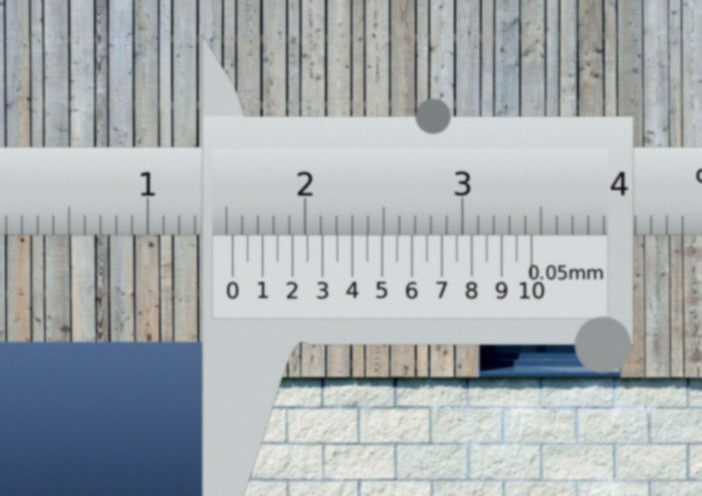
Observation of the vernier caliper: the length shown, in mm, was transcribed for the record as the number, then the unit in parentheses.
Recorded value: 15.4 (mm)
